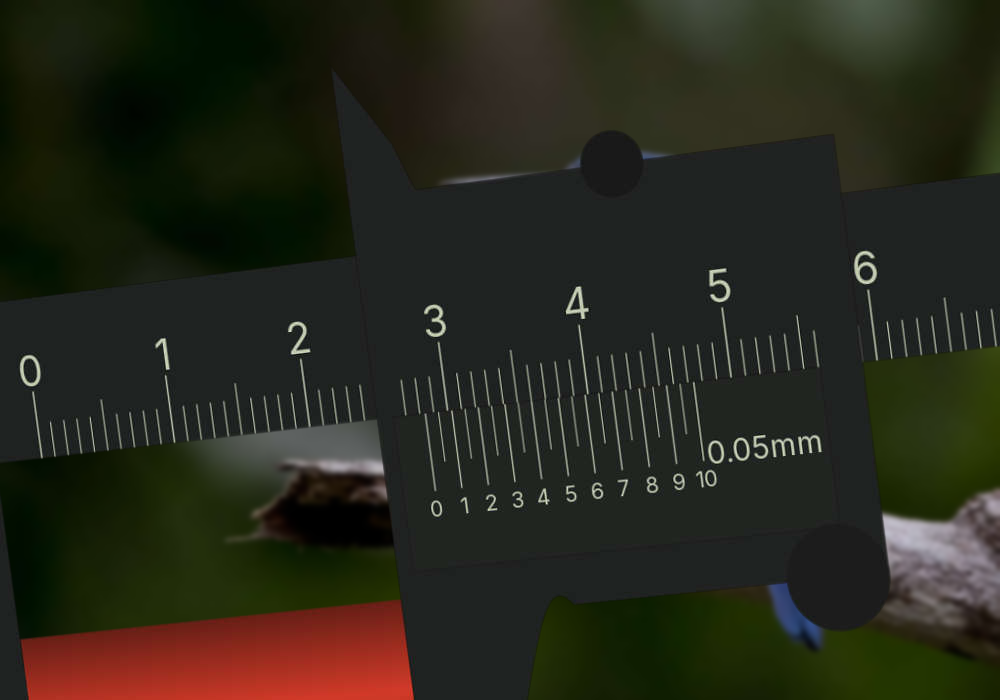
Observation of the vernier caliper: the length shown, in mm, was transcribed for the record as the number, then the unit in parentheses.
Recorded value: 28.4 (mm)
